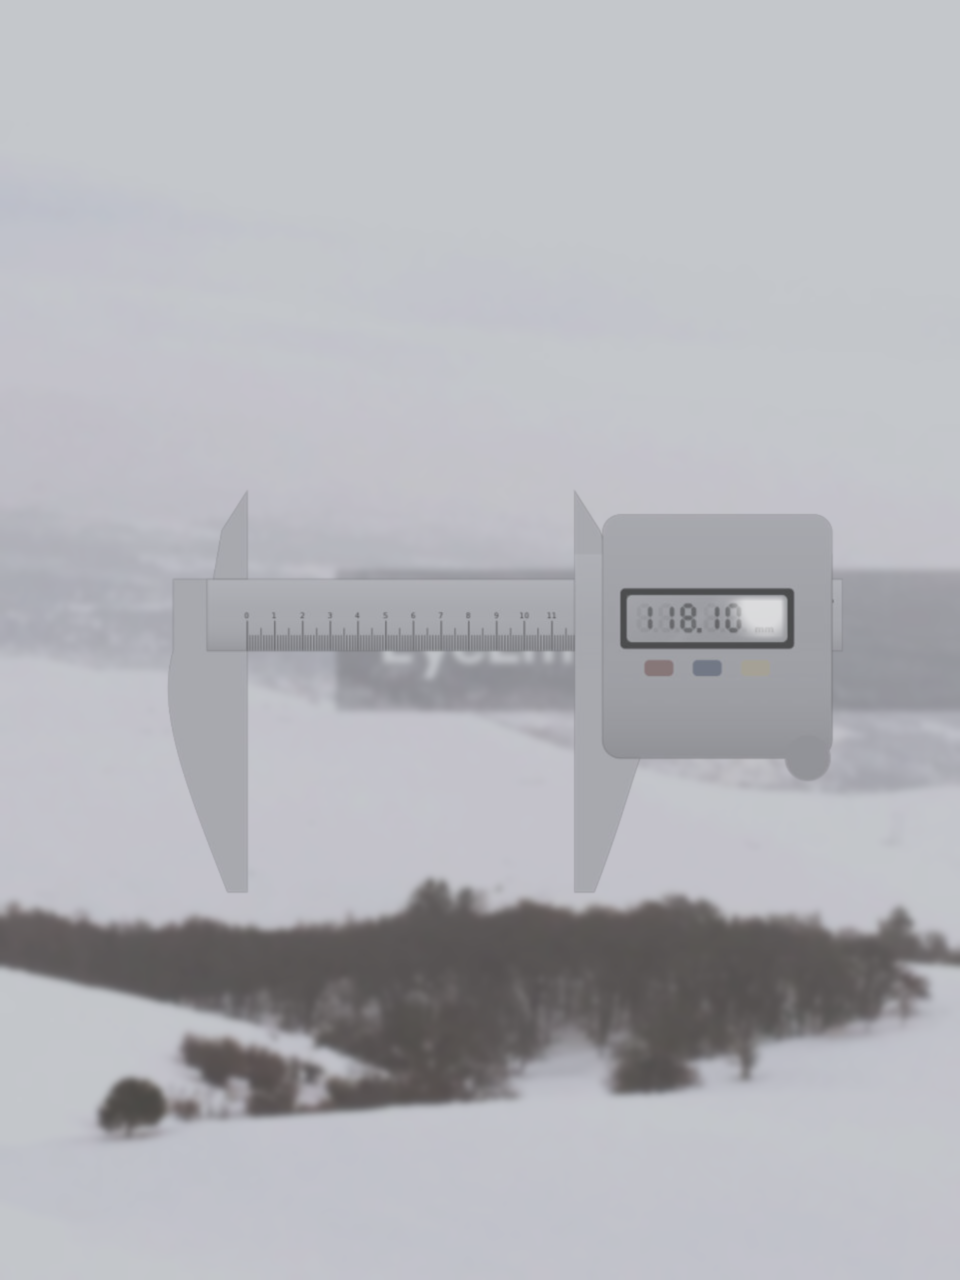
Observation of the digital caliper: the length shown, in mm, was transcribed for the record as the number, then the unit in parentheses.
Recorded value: 118.10 (mm)
